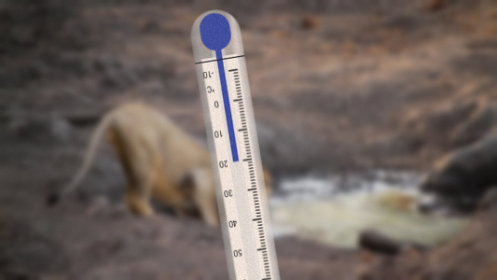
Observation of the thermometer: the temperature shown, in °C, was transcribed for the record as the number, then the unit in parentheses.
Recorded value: 20 (°C)
